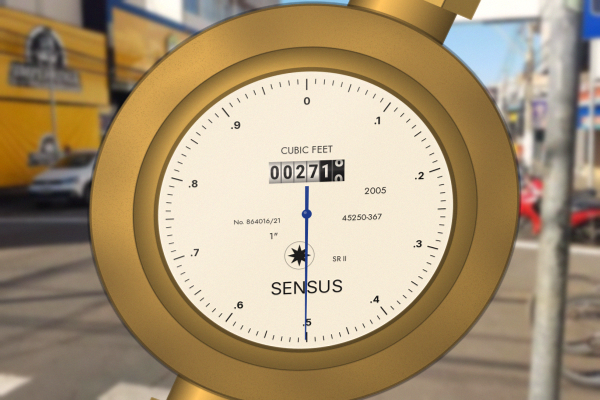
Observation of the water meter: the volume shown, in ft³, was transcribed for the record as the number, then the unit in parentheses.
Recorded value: 2718.50 (ft³)
